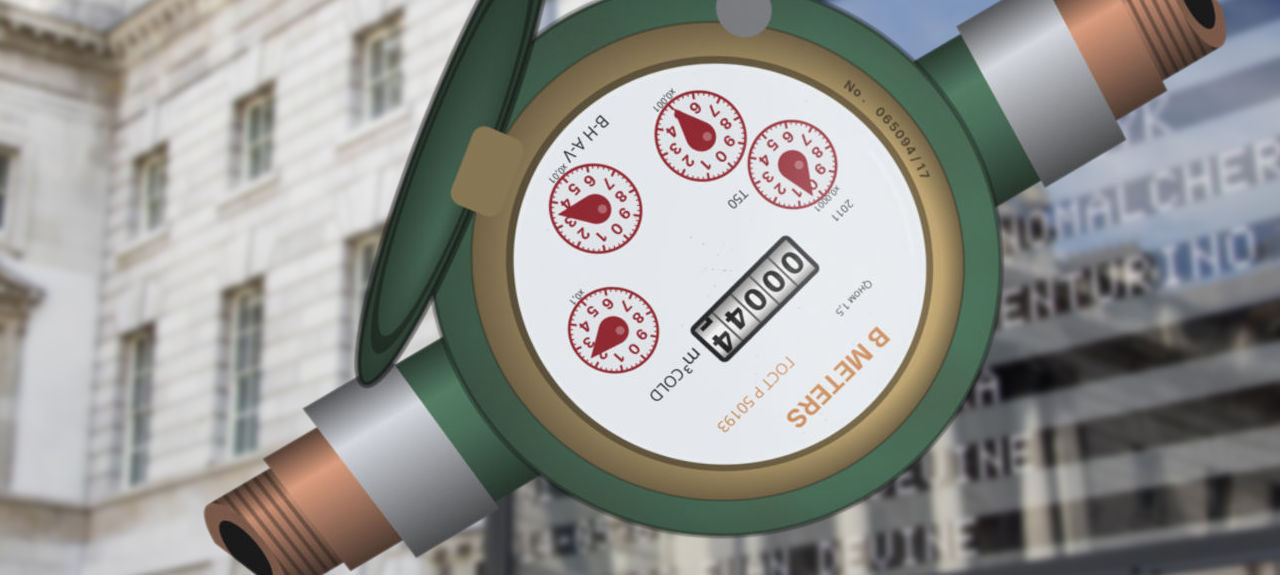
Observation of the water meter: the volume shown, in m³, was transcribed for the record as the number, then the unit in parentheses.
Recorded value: 44.2350 (m³)
